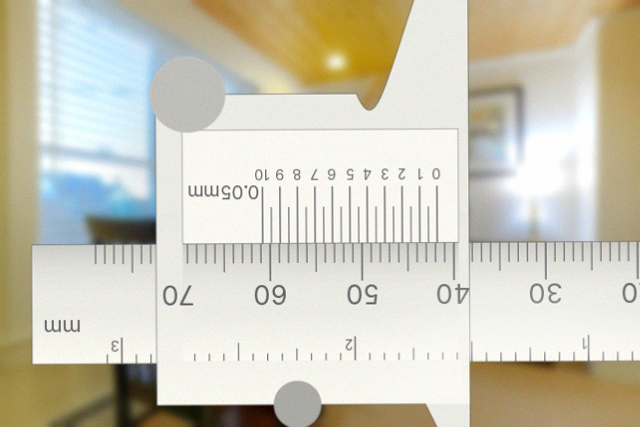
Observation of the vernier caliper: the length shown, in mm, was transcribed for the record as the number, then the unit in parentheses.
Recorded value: 41.8 (mm)
